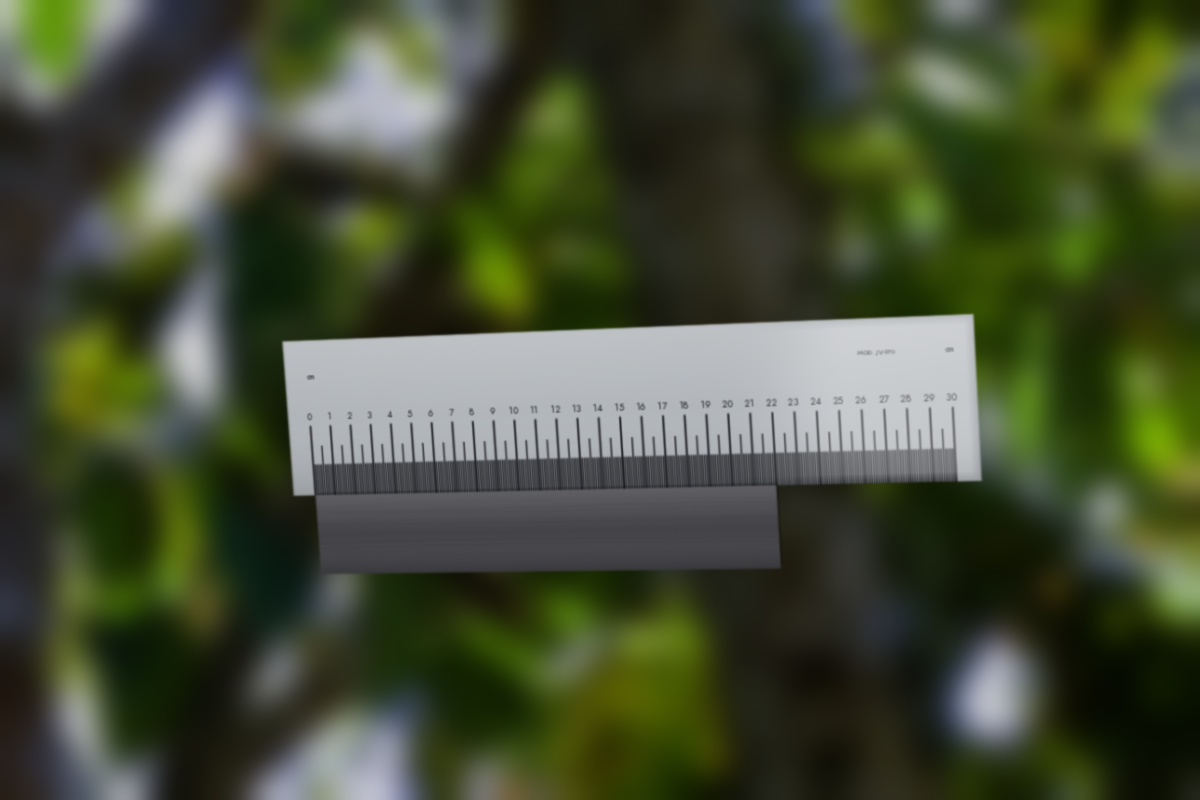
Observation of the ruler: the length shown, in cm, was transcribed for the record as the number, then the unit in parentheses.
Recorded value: 22 (cm)
